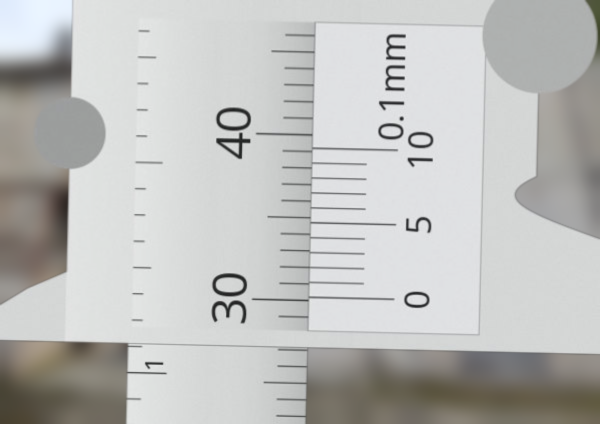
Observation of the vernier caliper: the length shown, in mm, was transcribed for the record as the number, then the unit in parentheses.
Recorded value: 30.2 (mm)
